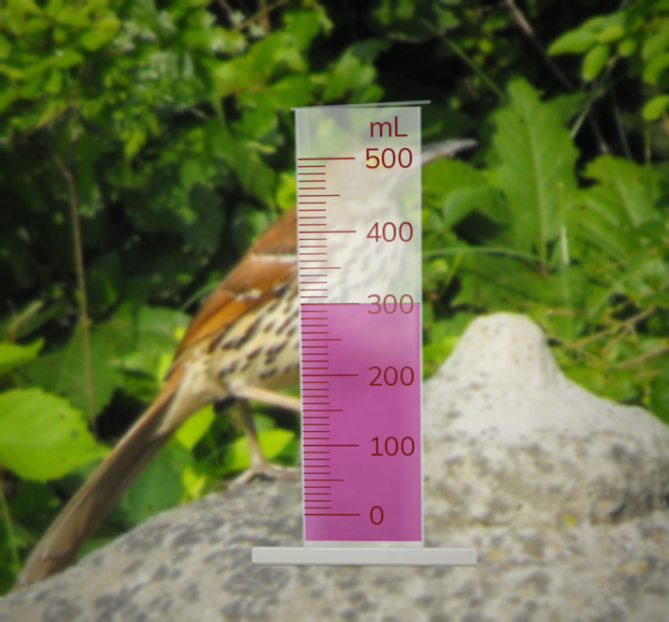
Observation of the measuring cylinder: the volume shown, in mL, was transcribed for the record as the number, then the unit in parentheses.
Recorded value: 300 (mL)
